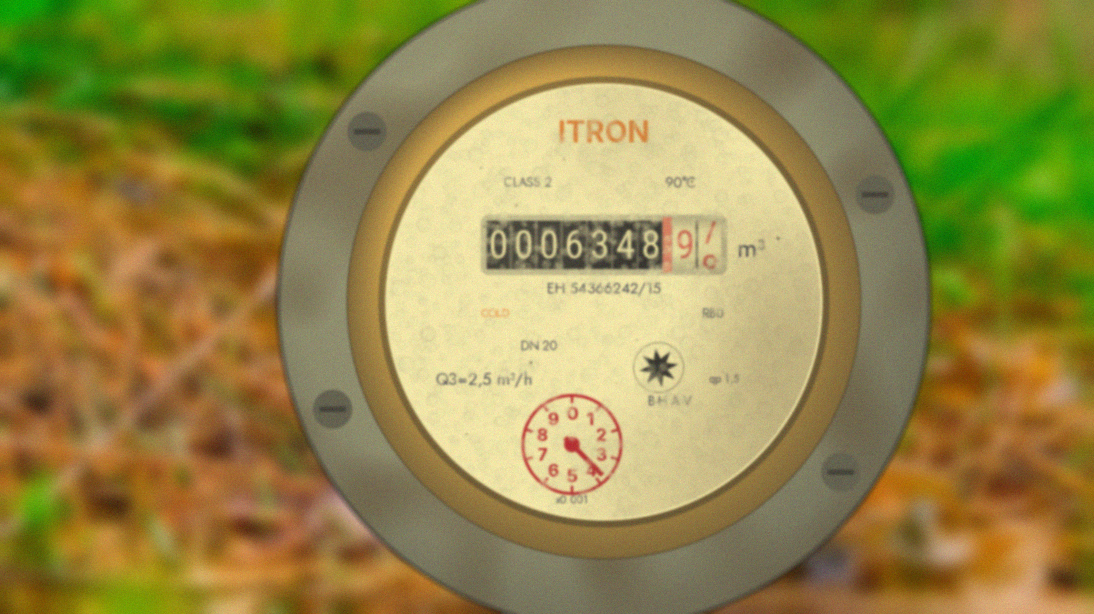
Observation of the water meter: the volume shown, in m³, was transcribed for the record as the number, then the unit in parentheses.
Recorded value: 6348.973 (m³)
